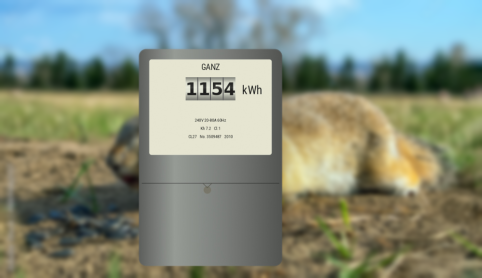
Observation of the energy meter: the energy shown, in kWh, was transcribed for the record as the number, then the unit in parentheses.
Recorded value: 1154 (kWh)
